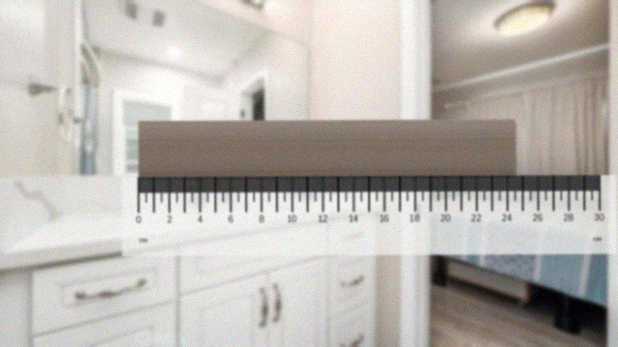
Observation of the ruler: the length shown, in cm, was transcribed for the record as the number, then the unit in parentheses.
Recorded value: 24.5 (cm)
